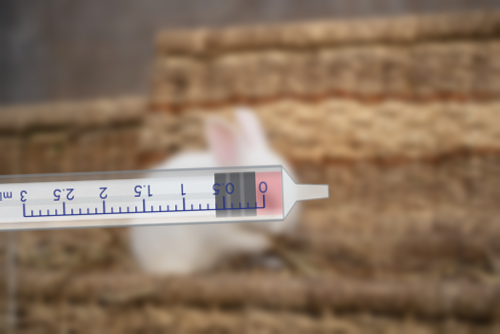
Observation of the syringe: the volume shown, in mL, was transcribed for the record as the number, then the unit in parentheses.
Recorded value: 0.1 (mL)
